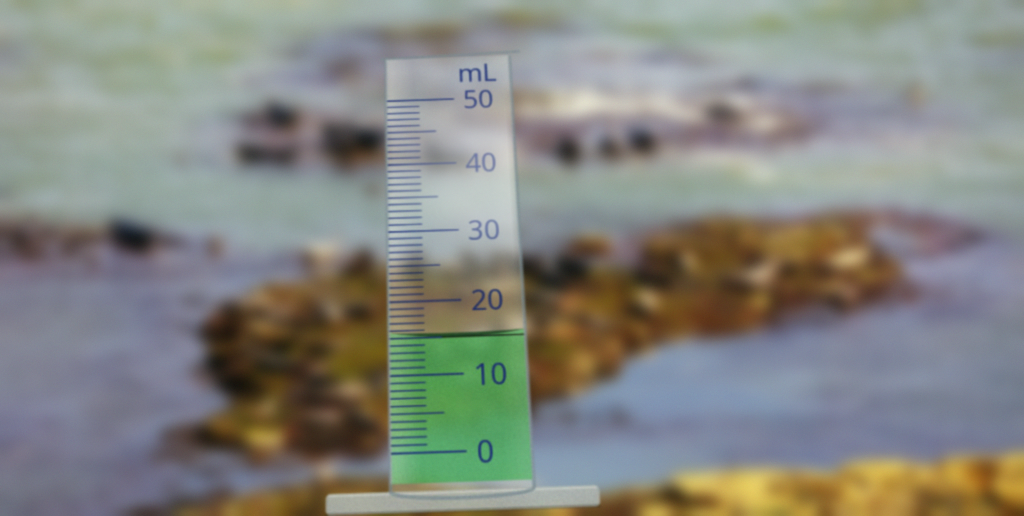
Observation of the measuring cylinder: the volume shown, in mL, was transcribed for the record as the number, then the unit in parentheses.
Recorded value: 15 (mL)
